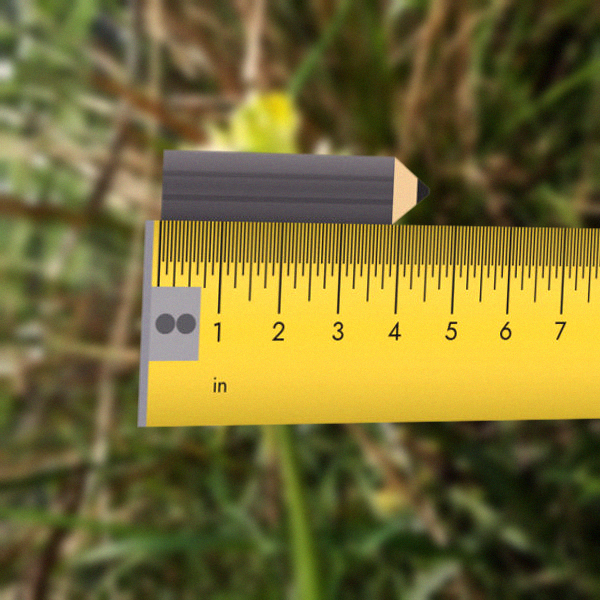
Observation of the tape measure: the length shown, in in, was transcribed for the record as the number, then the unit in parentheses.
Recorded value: 4.5 (in)
